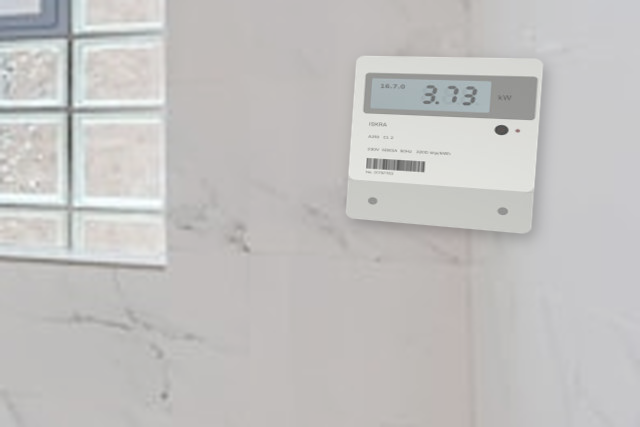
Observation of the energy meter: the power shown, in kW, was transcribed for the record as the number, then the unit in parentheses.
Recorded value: 3.73 (kW)
